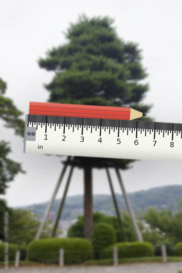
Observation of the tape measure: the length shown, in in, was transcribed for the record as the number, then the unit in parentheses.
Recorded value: 6.5 (in)
